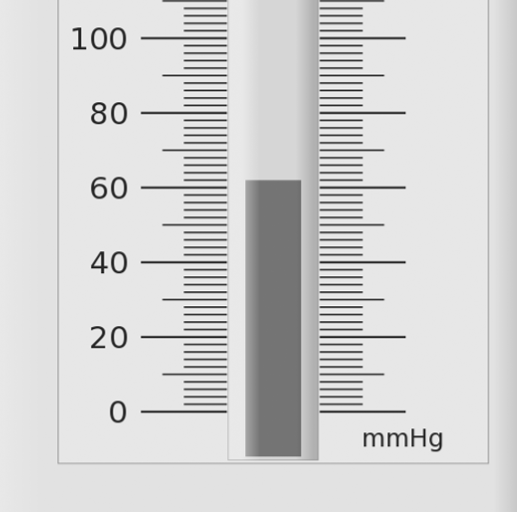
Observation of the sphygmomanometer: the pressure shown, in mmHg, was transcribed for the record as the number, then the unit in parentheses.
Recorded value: 62 (mmHg)
